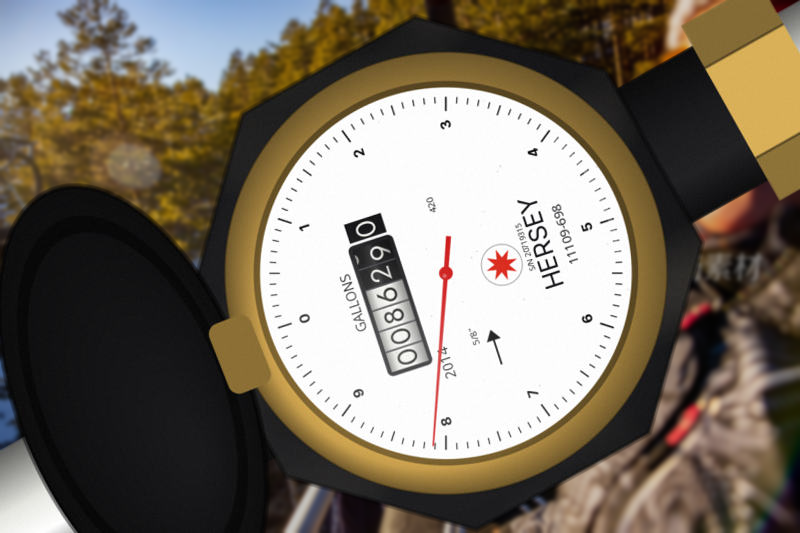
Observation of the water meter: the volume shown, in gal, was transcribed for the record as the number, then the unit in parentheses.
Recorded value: 86288.1 (gal)
